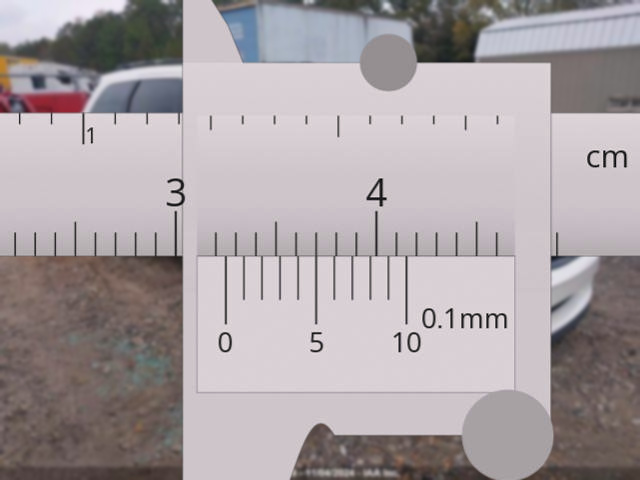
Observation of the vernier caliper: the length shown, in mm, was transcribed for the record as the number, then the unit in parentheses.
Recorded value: 32.5 (mm)
